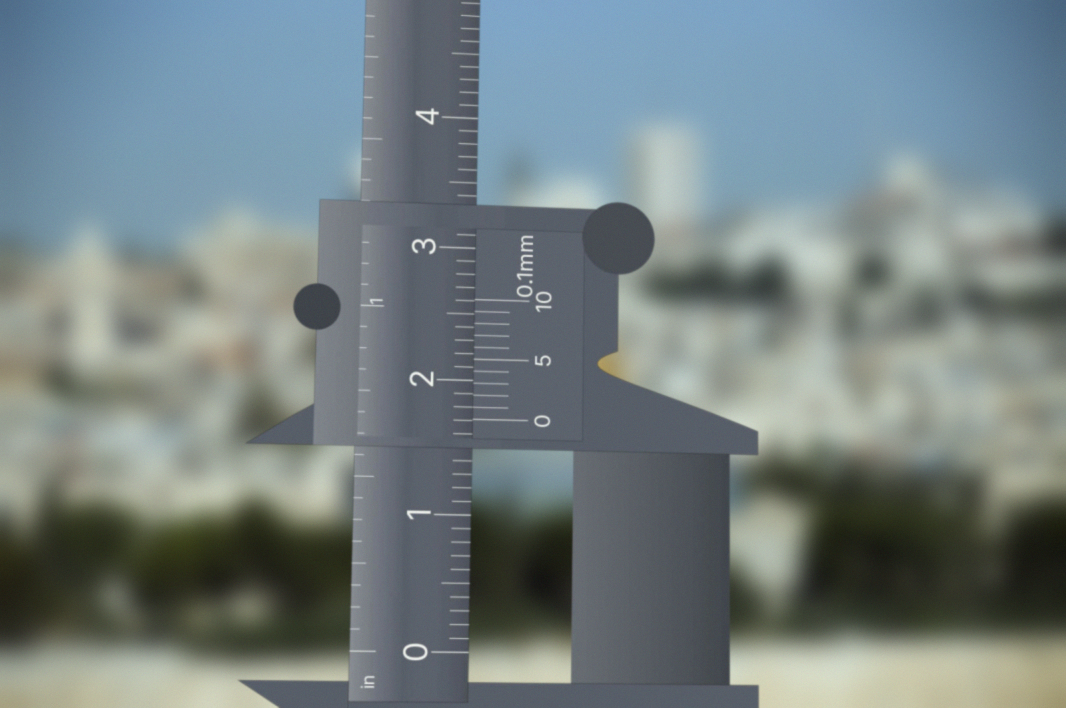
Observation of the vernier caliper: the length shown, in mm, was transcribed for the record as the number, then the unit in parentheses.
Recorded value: 17.1 (mm)
